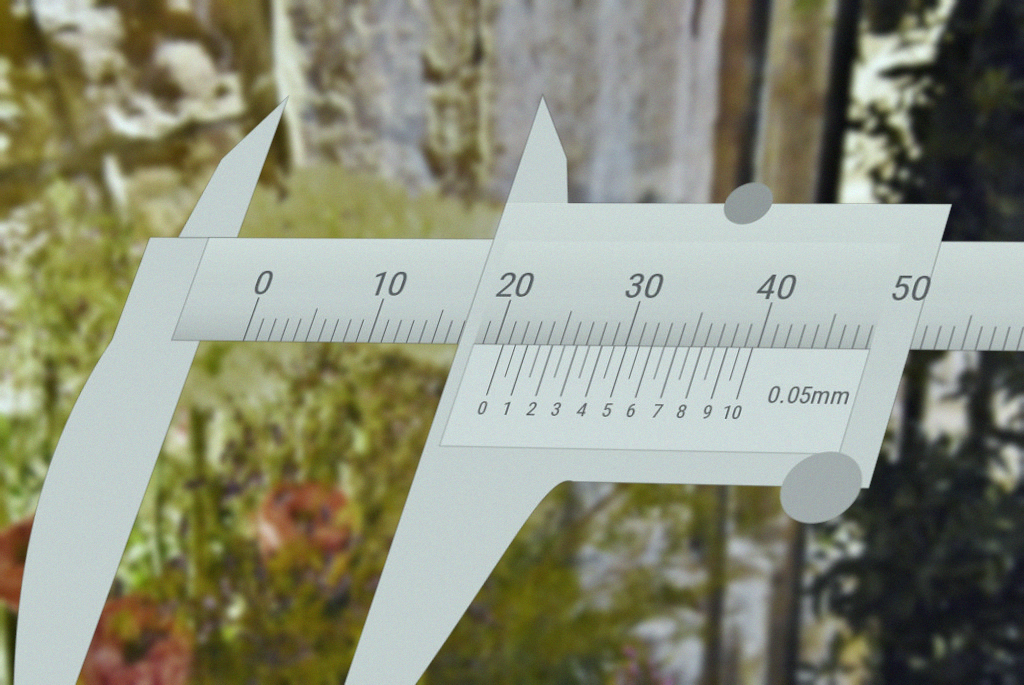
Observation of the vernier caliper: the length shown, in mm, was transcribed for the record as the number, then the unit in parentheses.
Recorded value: 20.6 (mm)
